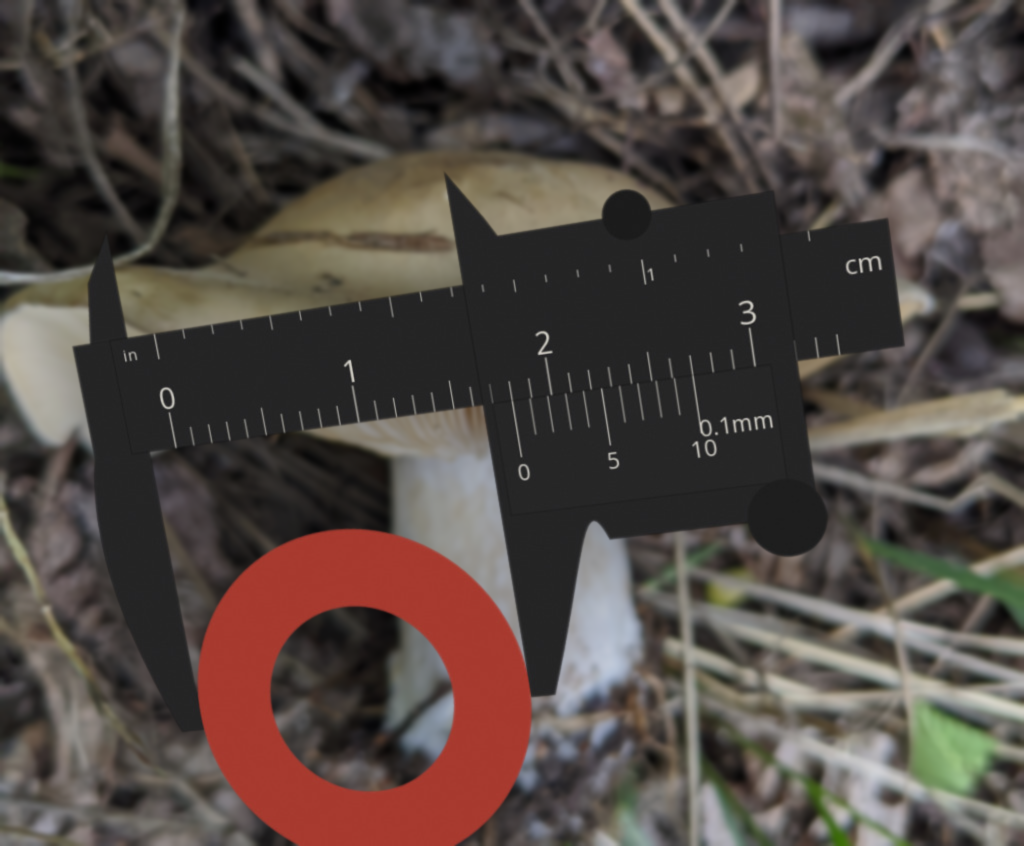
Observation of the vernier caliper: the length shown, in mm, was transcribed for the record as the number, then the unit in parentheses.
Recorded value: 18.0 (mm)
